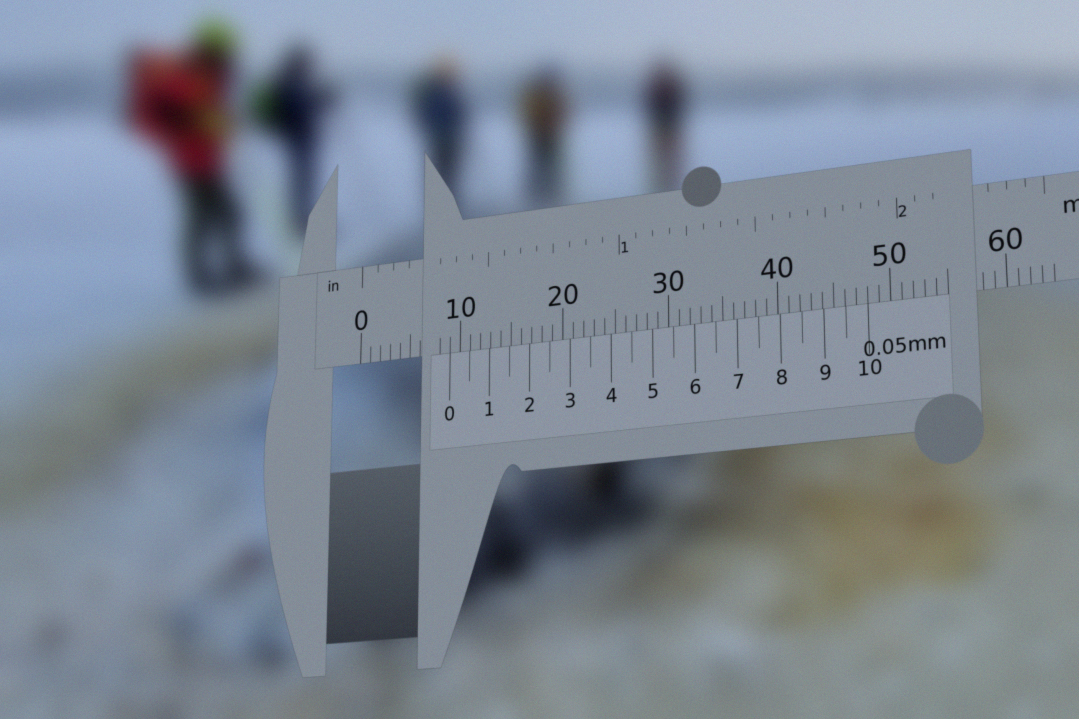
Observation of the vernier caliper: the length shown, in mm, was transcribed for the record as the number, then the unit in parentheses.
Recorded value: 9.0 (mm)
